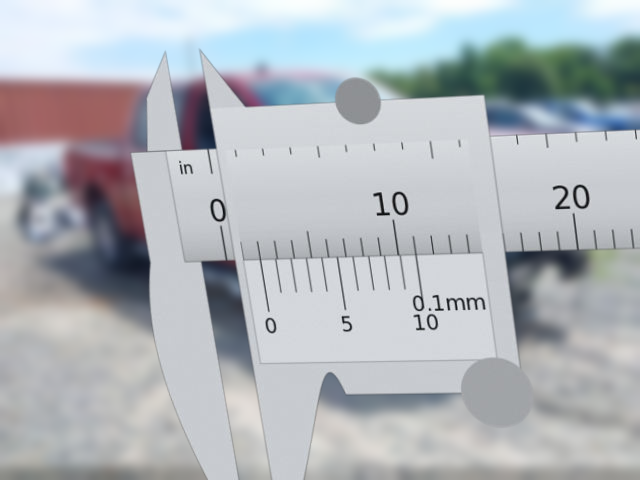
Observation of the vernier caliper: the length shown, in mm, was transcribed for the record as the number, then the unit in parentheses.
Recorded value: 2.0 (mm)
